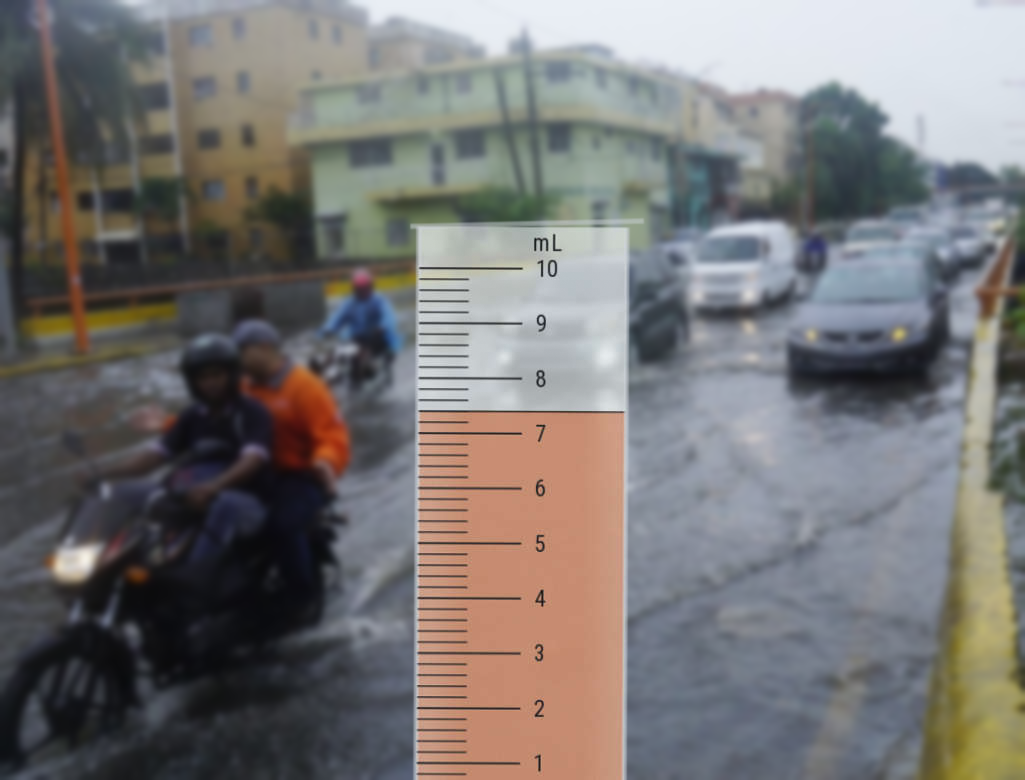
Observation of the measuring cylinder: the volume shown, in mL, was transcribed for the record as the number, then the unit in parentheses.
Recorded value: 7.4 (mL)
